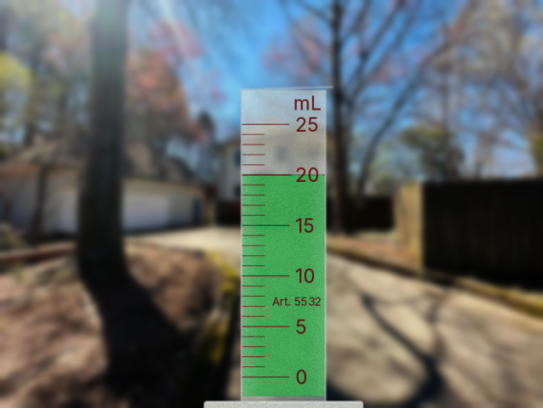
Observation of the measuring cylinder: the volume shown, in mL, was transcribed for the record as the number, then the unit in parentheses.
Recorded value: 20 (mL)
